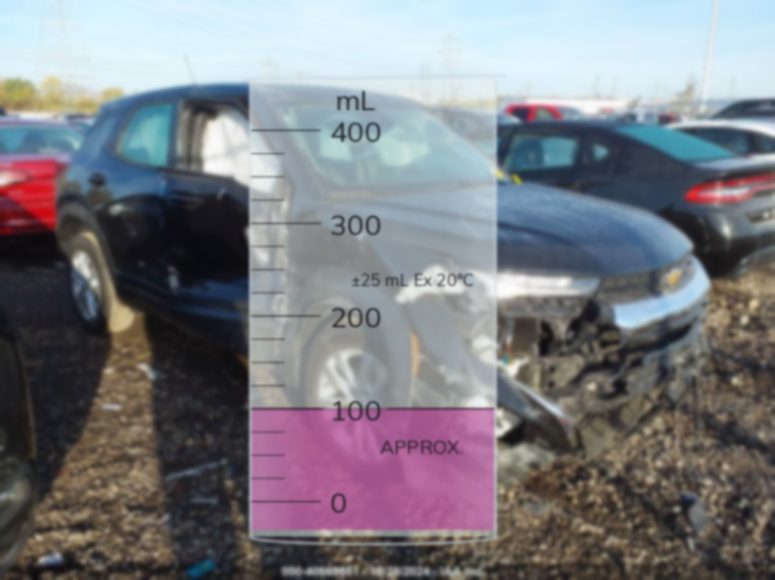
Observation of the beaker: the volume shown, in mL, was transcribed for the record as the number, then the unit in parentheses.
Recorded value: 100 (mL)
